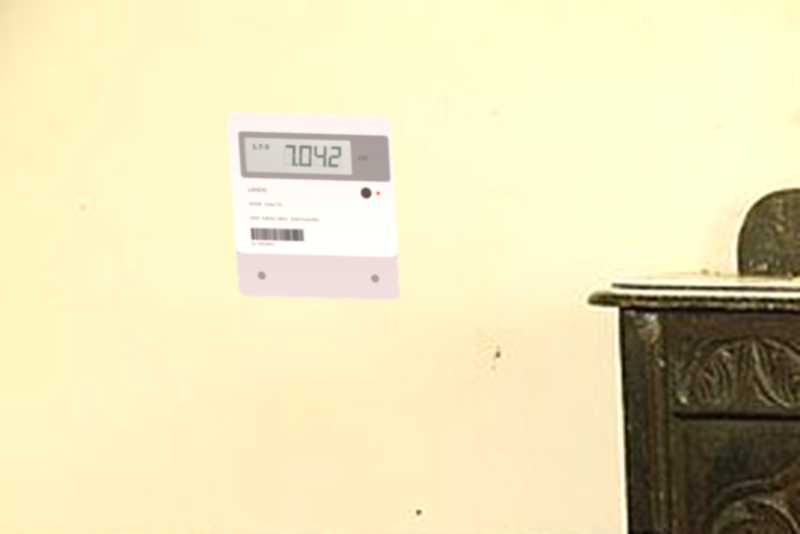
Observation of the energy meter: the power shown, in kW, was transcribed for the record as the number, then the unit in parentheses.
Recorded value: 7.042 (kW)
